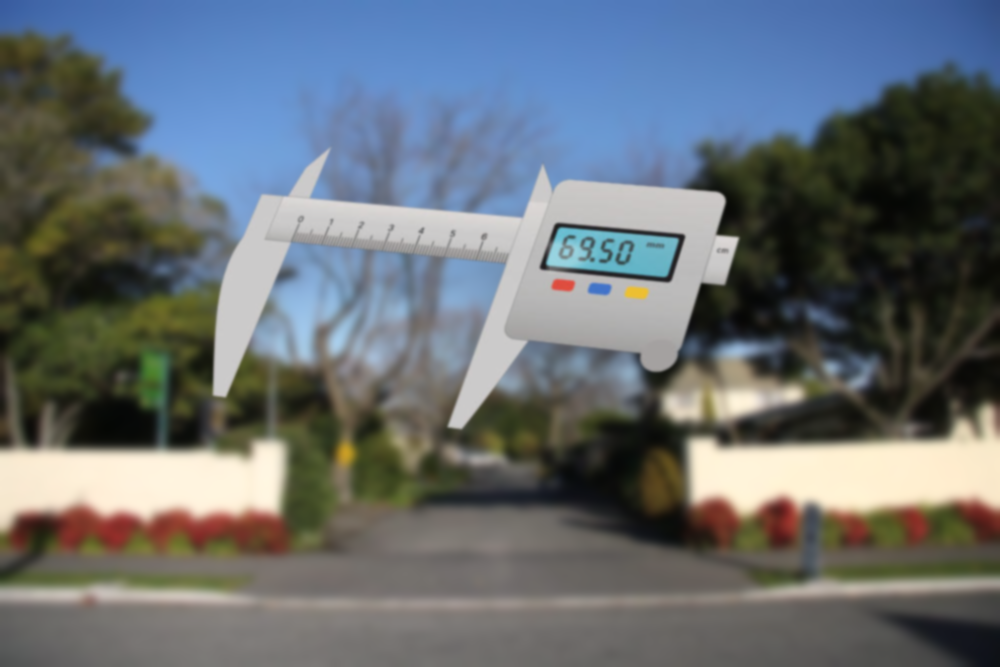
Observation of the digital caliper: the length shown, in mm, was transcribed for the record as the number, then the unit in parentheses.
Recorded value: 69.50 (mm)
